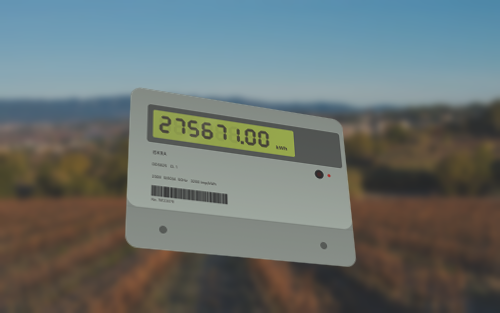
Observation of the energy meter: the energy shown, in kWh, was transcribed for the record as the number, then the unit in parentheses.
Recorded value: 275671.00 (kWh)
